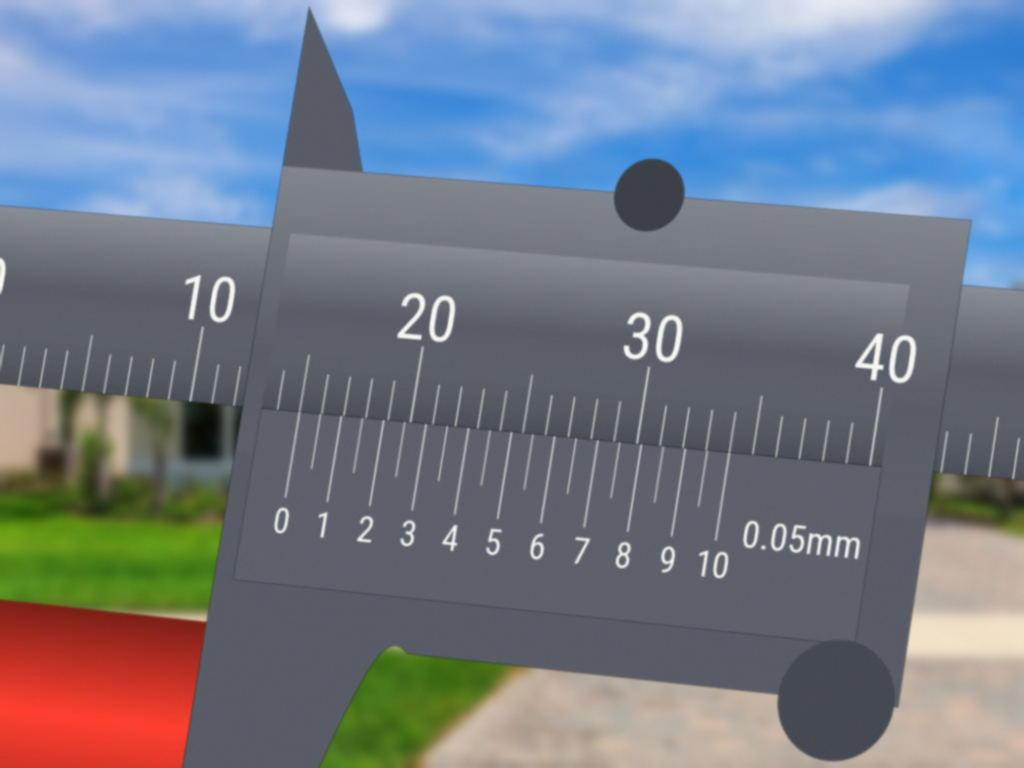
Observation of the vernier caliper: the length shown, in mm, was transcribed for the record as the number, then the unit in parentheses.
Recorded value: 15.0 (mm)
